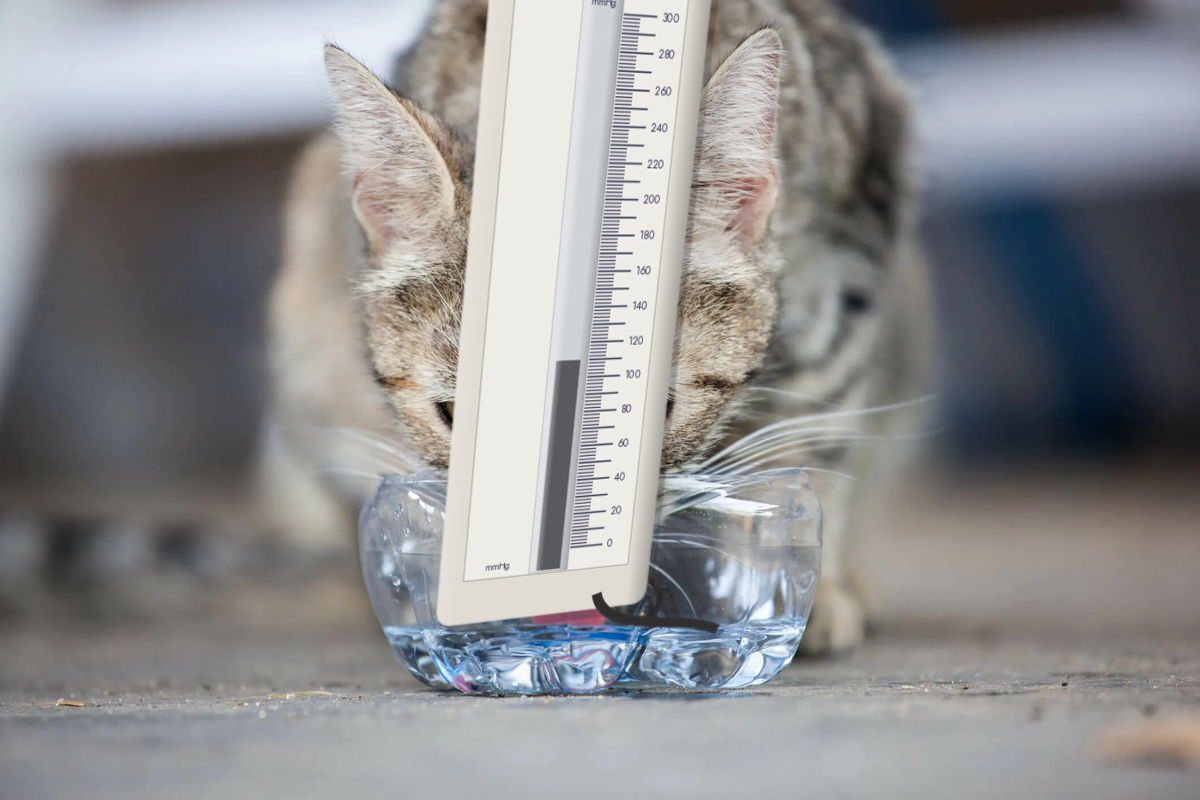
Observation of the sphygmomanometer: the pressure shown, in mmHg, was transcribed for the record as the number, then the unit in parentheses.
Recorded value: 110 (mmHg)
